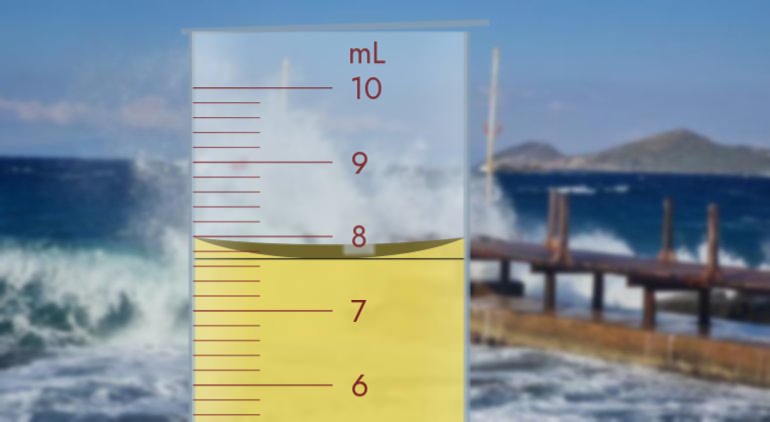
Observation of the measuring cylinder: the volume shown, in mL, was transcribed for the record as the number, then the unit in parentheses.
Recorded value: 7.7 (mL)
